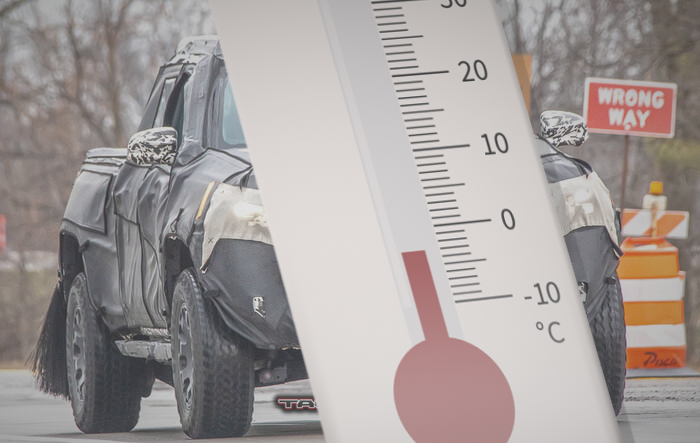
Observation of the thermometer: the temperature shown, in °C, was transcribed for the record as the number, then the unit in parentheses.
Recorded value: -3 (°C)
